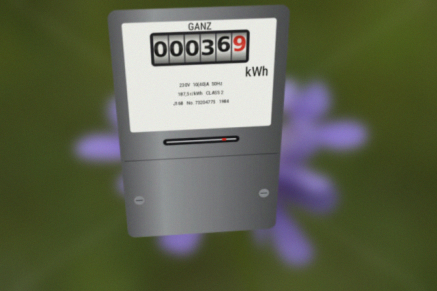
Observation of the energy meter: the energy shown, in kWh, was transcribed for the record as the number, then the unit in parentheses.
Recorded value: 36.9 (kWh)
